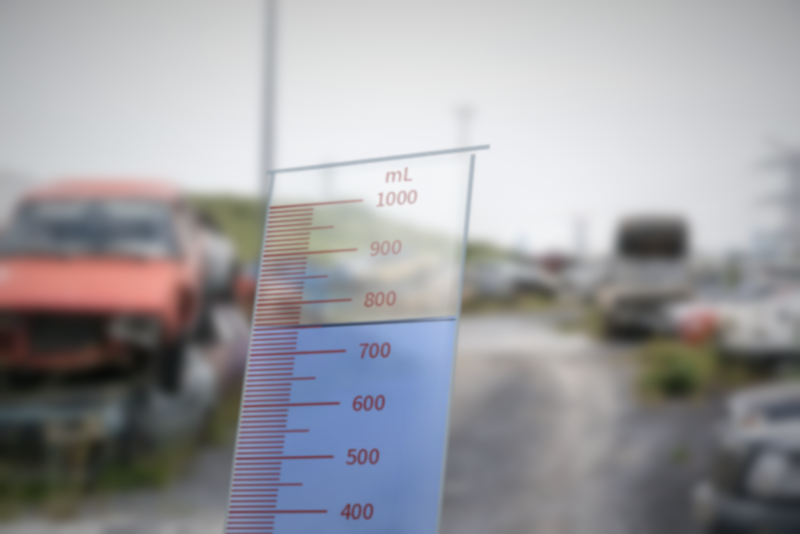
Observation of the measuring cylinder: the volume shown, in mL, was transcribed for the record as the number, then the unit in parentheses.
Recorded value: 750 (mL)
